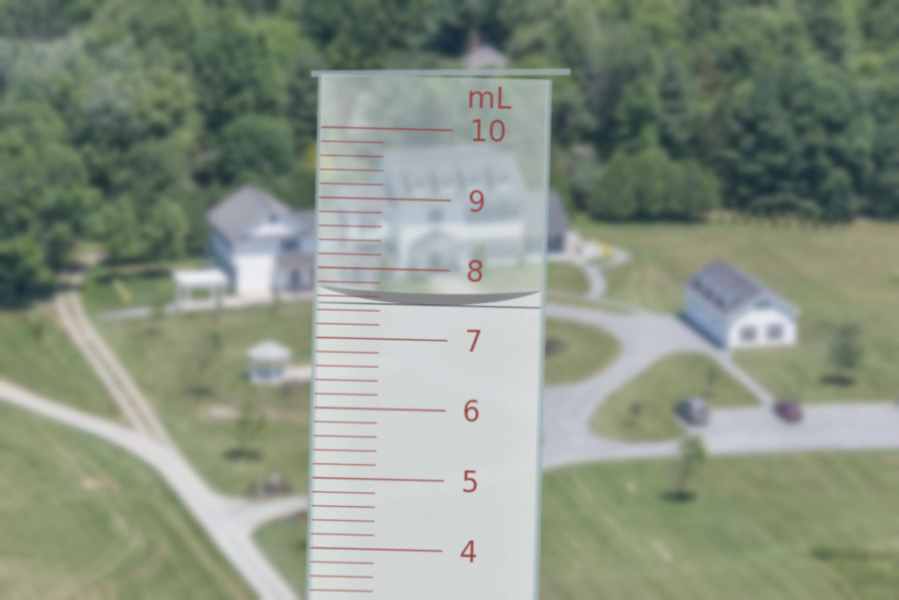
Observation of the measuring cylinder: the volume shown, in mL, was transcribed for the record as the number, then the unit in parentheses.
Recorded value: 7.5 (mL)
